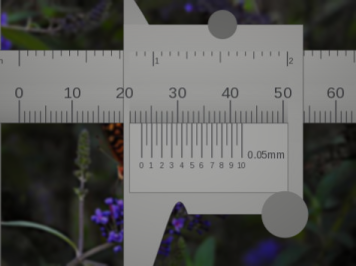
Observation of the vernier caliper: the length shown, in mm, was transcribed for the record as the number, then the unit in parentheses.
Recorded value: 23.2 (mm)
